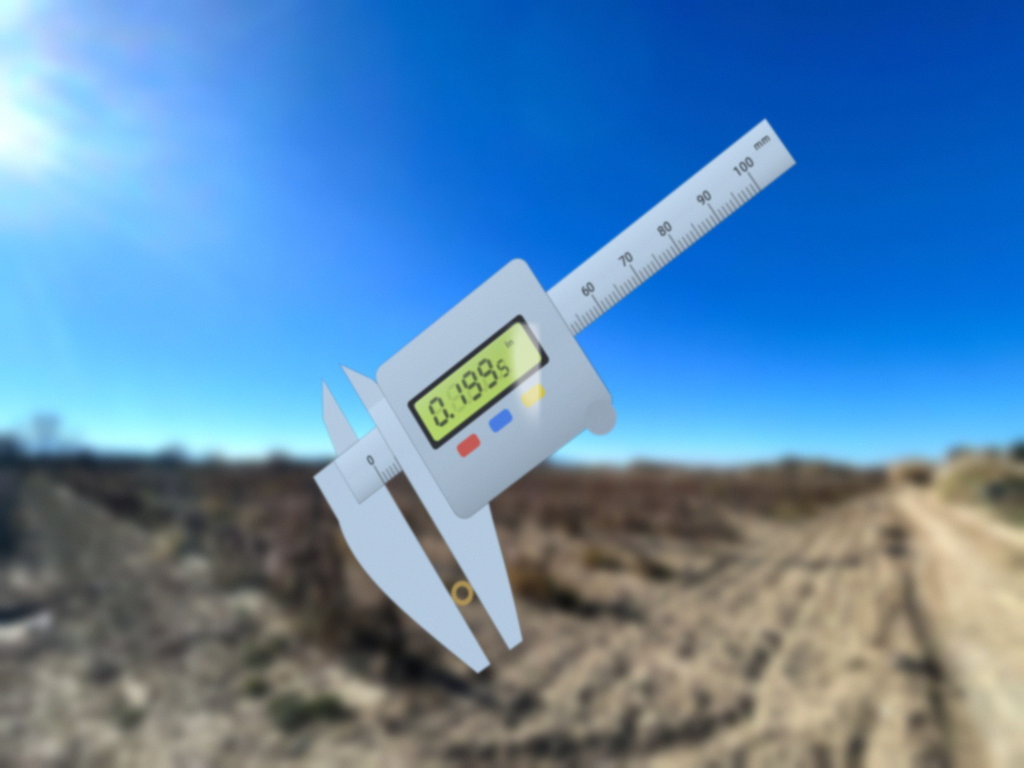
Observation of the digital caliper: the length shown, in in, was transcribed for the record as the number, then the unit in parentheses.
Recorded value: 0.1995 (in)
